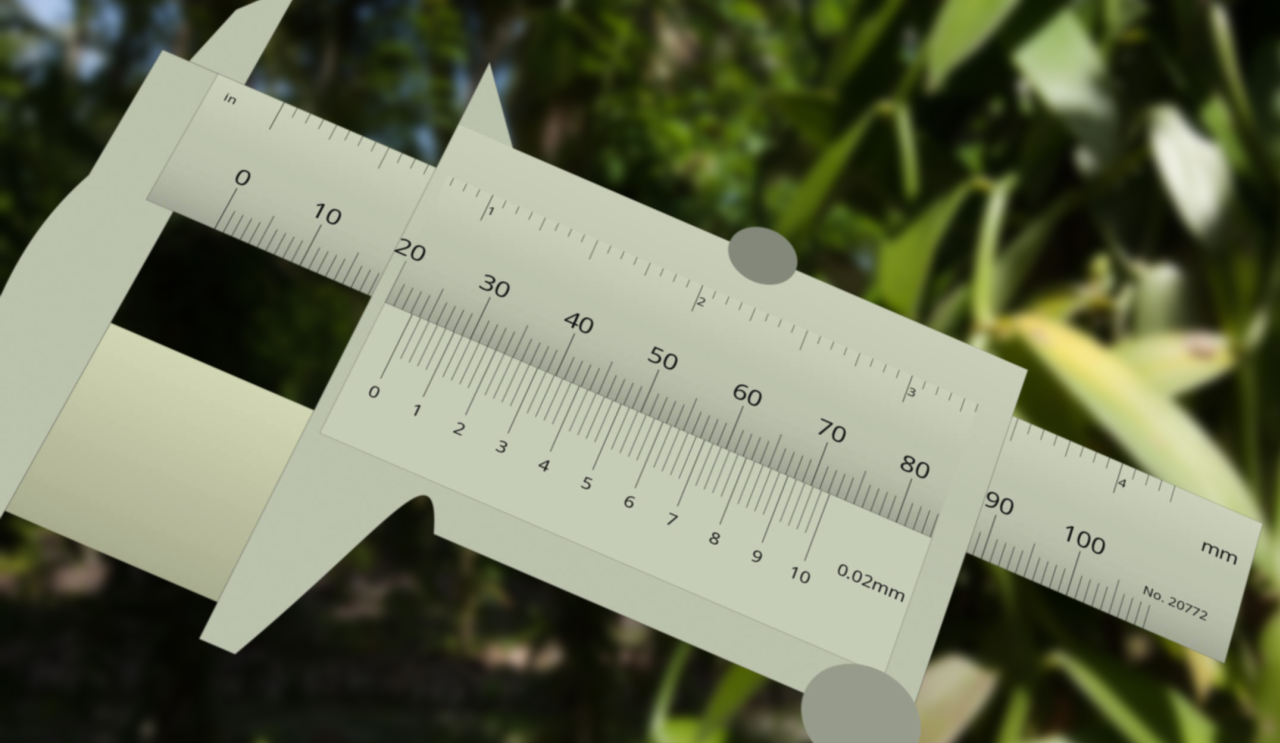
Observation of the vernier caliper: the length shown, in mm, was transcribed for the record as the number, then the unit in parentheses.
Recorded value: 23.2 (mm)
